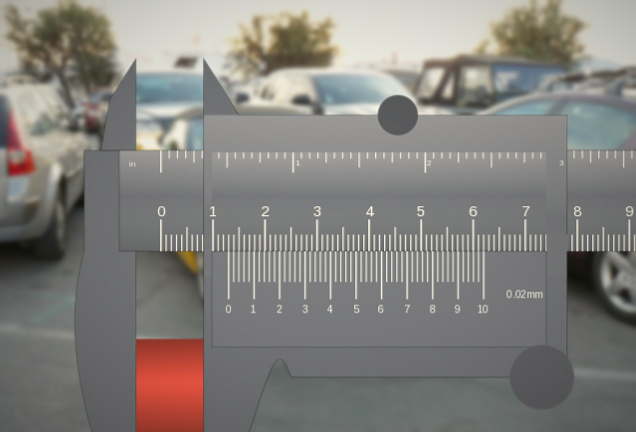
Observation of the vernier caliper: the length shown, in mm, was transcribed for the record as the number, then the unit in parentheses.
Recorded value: 13.0 (mm)
